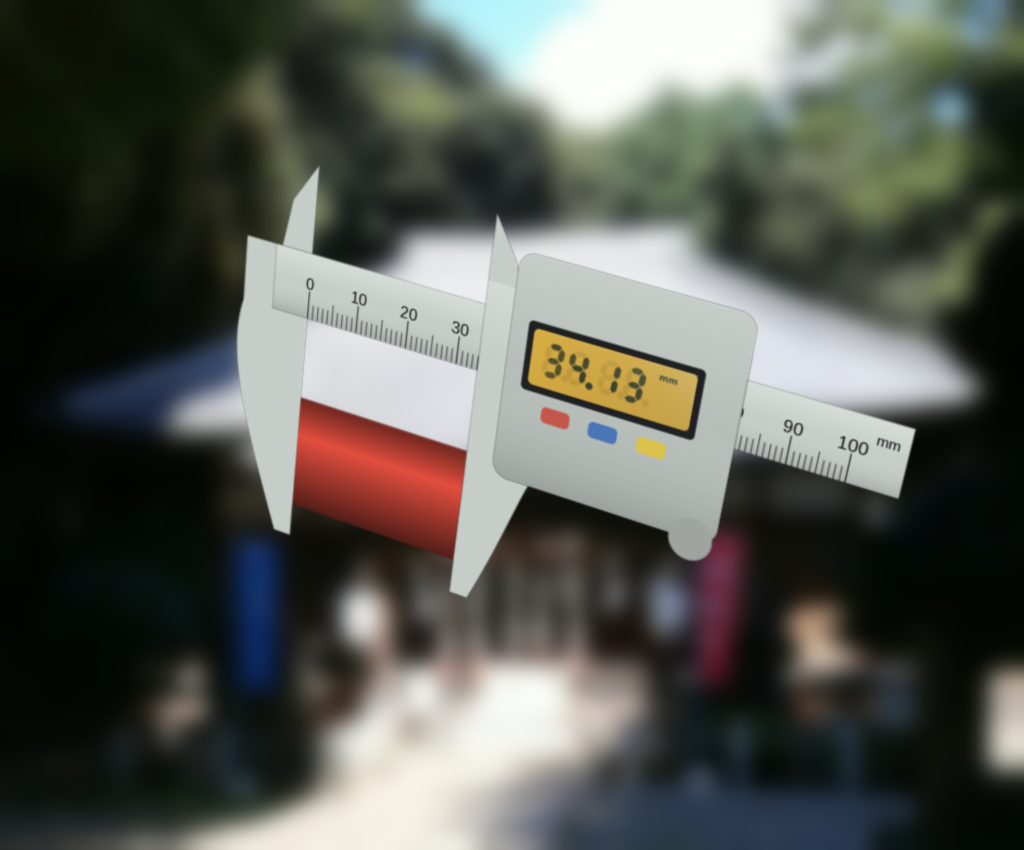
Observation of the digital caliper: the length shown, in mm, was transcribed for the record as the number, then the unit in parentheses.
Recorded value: 34.13 (mm)
